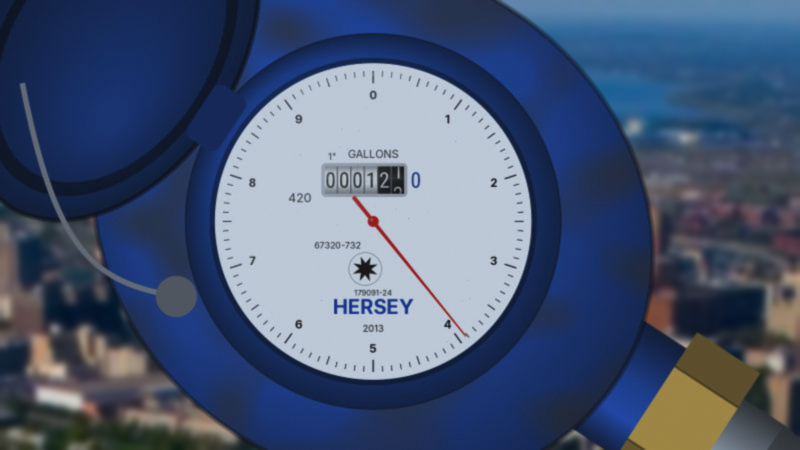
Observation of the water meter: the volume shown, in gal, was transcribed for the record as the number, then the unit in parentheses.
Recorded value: 1213.9 (gal)
